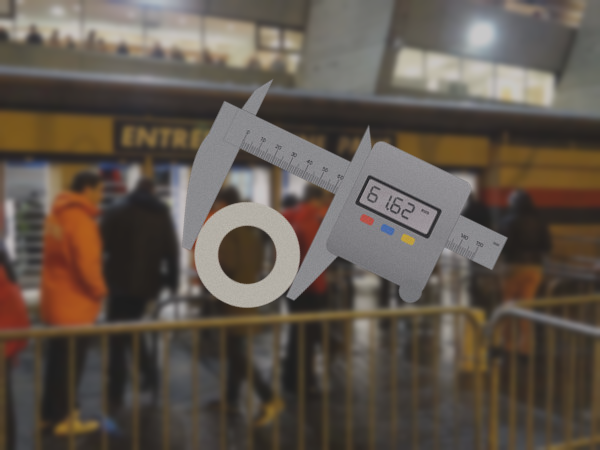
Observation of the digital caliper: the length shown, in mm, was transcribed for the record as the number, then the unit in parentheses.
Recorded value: 61.62 (mm)
